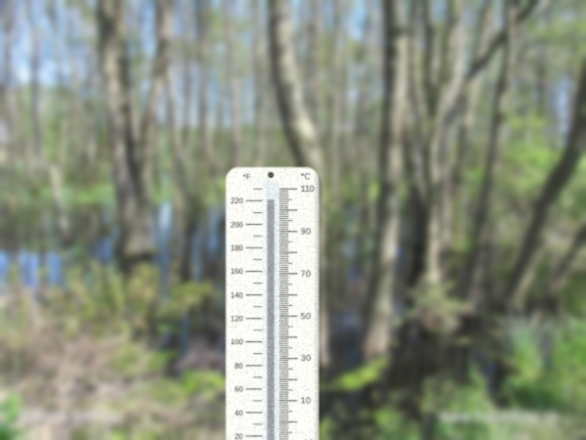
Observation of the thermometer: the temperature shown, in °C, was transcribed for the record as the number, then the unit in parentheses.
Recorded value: 105 (°C)
